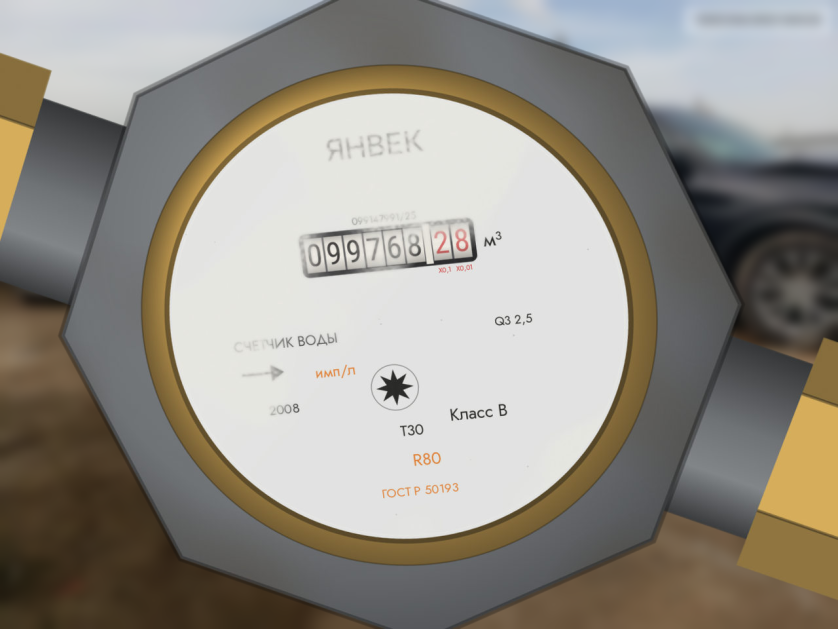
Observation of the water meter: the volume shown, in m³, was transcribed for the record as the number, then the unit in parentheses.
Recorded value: 99768.28 (m³)
